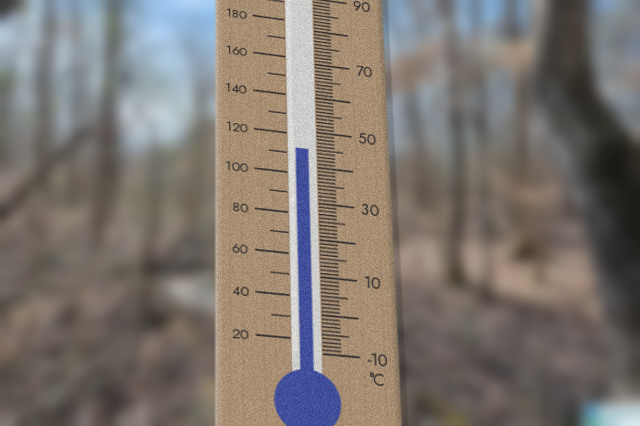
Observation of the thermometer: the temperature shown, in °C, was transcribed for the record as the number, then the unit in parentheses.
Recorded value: 45 (°C)
